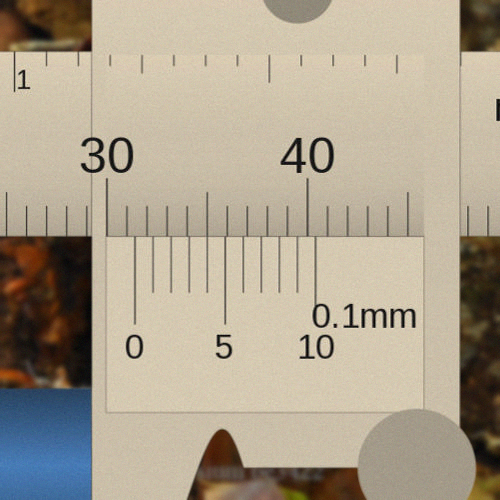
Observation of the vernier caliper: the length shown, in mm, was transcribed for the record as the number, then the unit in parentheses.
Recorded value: 31.4 (mm)
